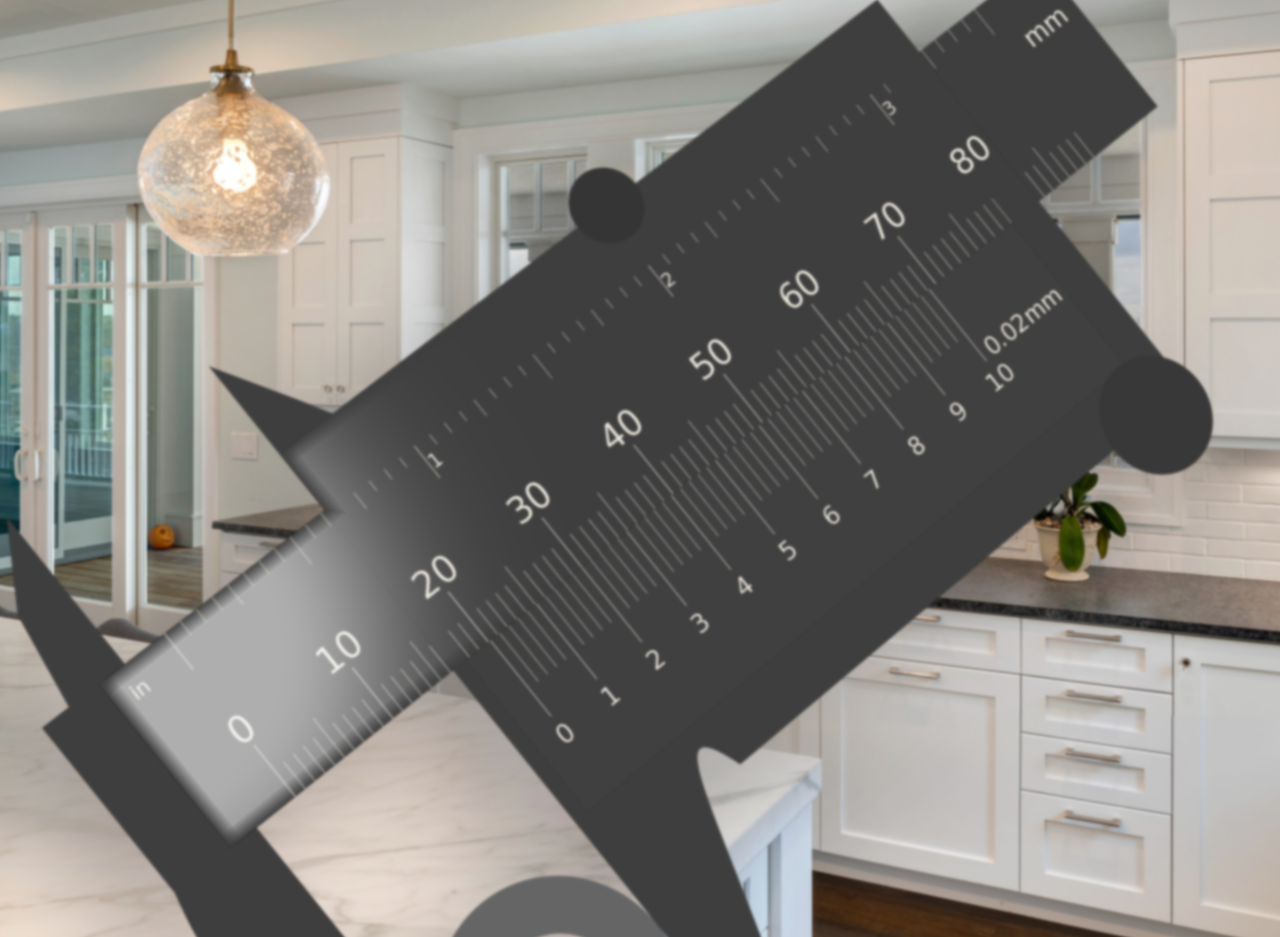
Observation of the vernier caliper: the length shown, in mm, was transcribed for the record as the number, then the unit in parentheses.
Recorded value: 20.2 (mm)
